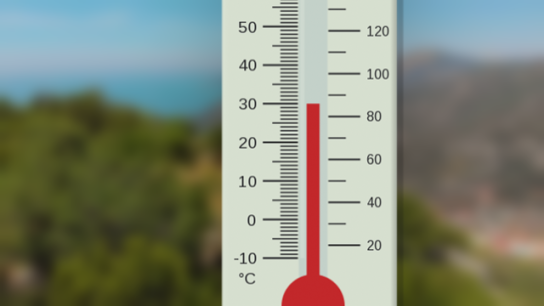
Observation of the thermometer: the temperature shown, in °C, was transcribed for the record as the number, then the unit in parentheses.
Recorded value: 30 (°C)
